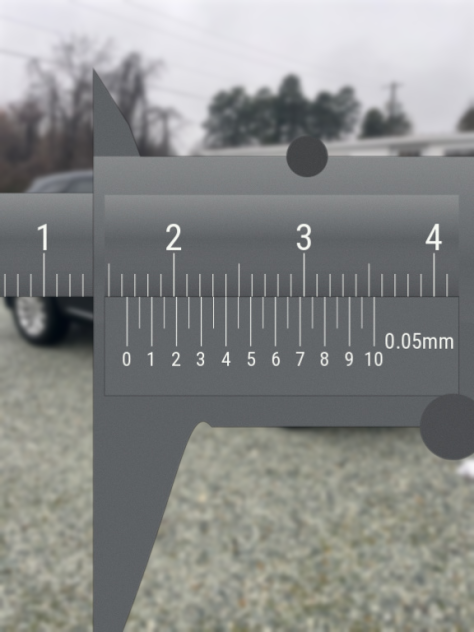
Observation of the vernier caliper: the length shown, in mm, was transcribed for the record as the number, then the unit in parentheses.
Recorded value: 16.4 (mm)
